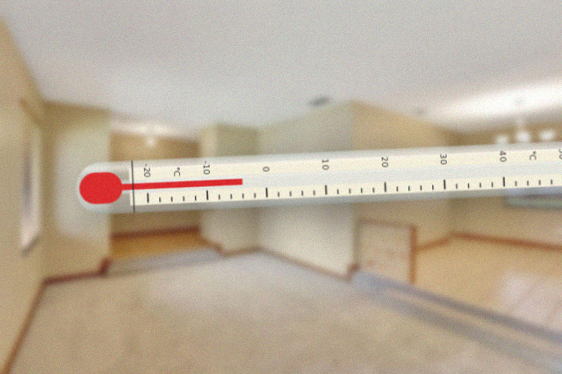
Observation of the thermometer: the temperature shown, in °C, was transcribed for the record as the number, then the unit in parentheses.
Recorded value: -4 (°C)
